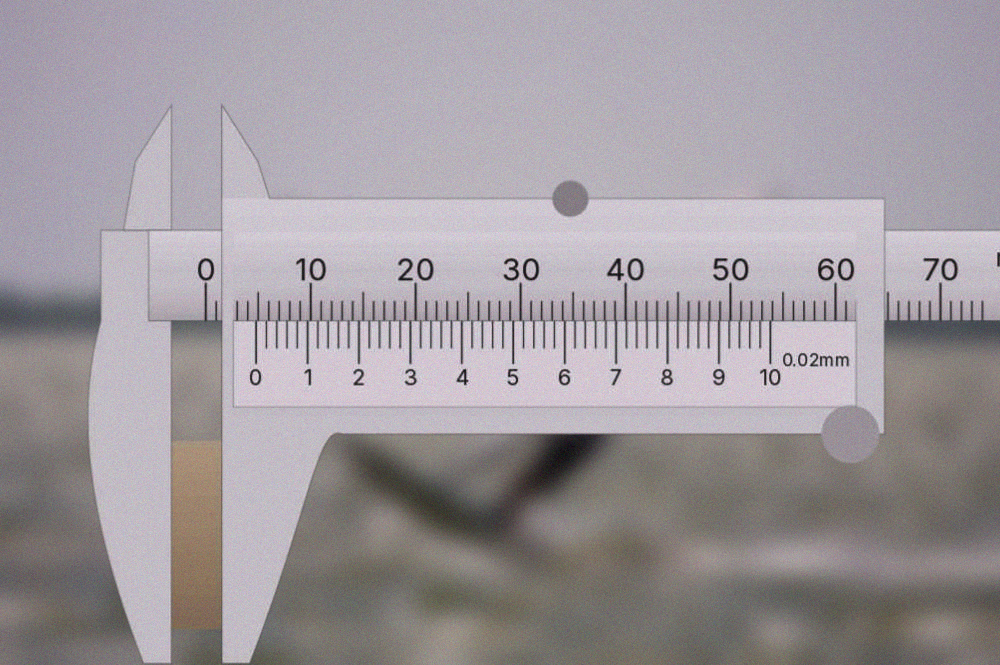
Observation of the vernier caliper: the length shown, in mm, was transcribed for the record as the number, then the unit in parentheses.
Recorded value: 4.8 (mm)
